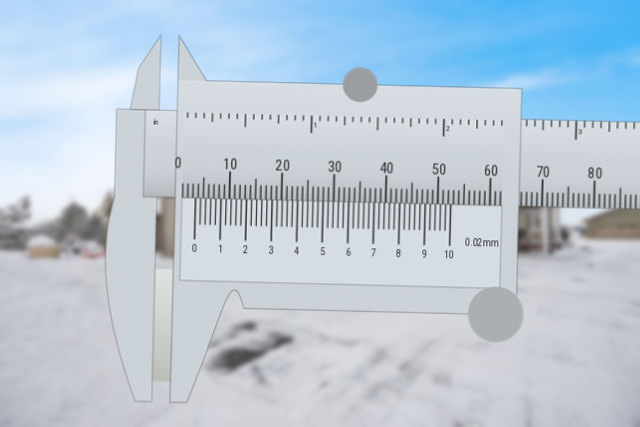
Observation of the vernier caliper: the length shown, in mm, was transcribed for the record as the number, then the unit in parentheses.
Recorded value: 3.5 (mm)
